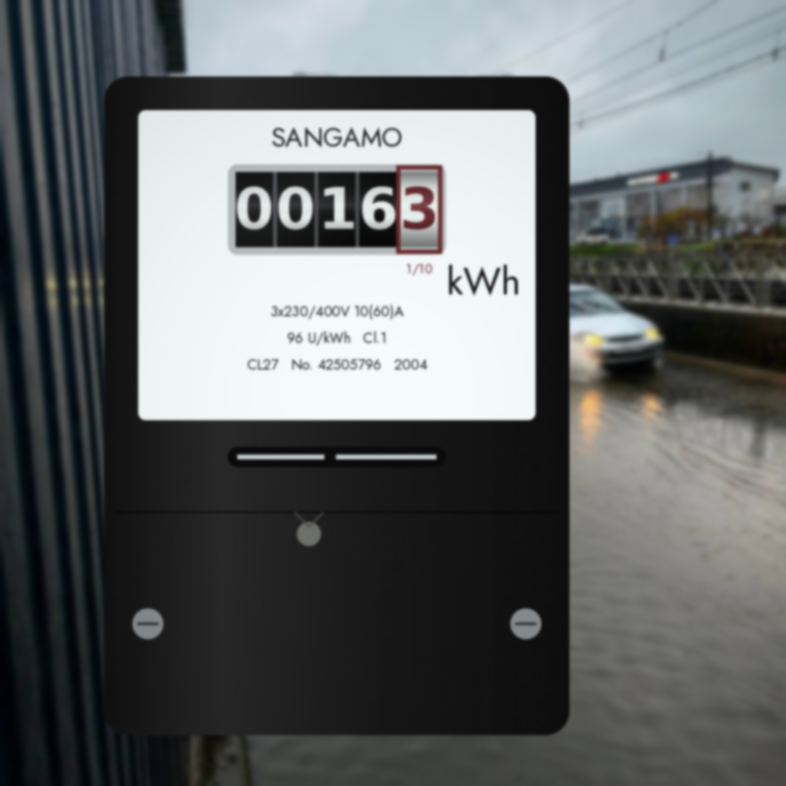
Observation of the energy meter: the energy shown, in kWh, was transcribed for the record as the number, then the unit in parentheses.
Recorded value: 16.3 (kWh)
